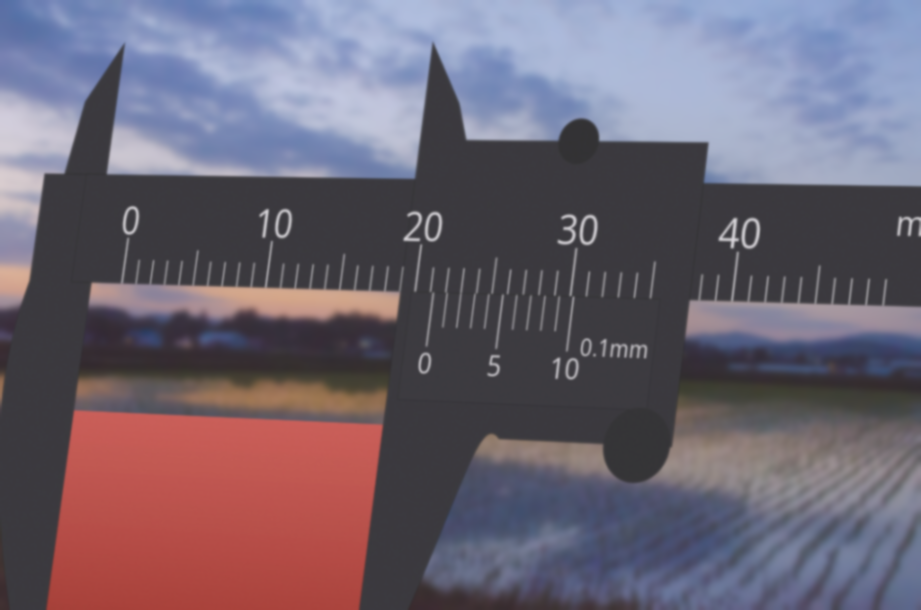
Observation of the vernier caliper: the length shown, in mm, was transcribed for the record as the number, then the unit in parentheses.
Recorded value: 21.2 (mm)
